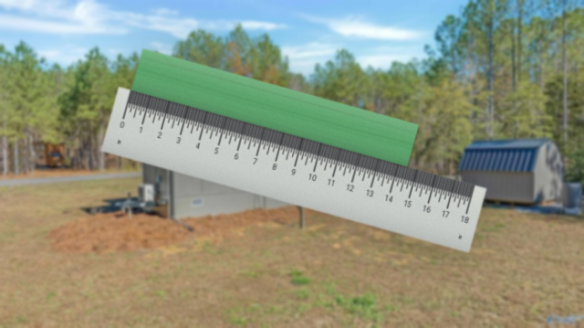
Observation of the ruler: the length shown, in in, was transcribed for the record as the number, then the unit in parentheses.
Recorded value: 14.5 (in)
